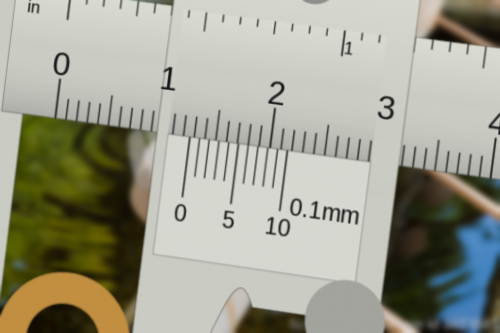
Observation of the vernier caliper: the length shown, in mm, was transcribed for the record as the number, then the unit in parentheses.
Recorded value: 12.6 (mm)
